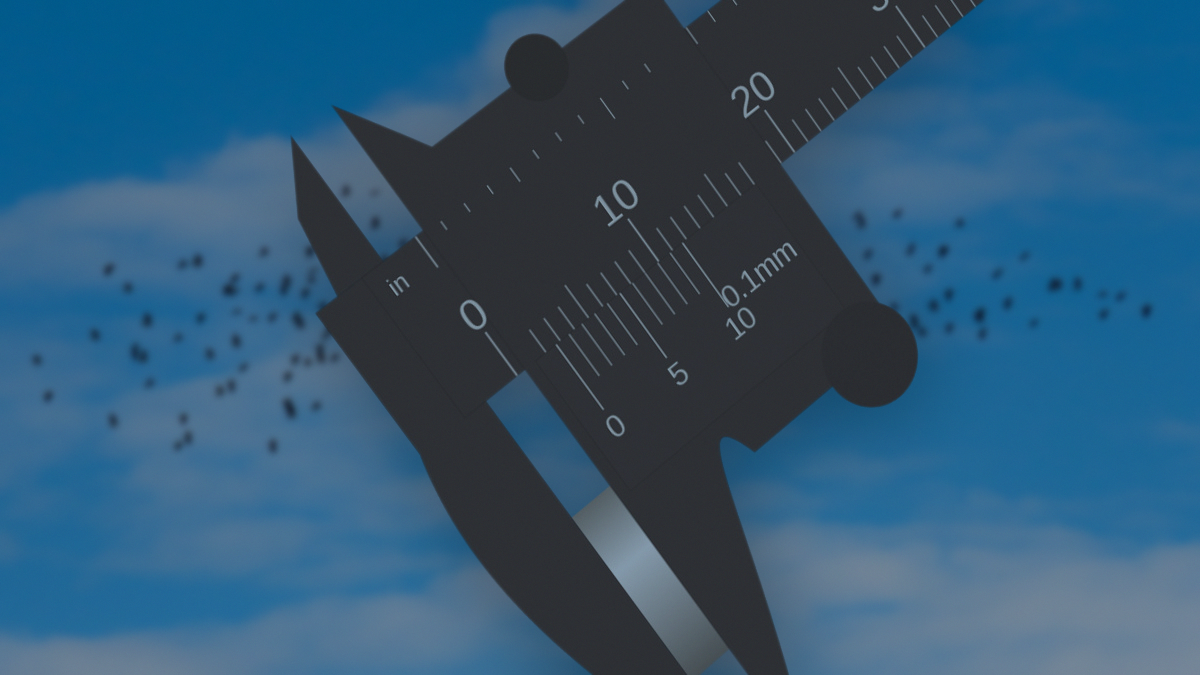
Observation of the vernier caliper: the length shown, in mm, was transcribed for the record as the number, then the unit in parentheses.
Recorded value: 2.7 (mm)
